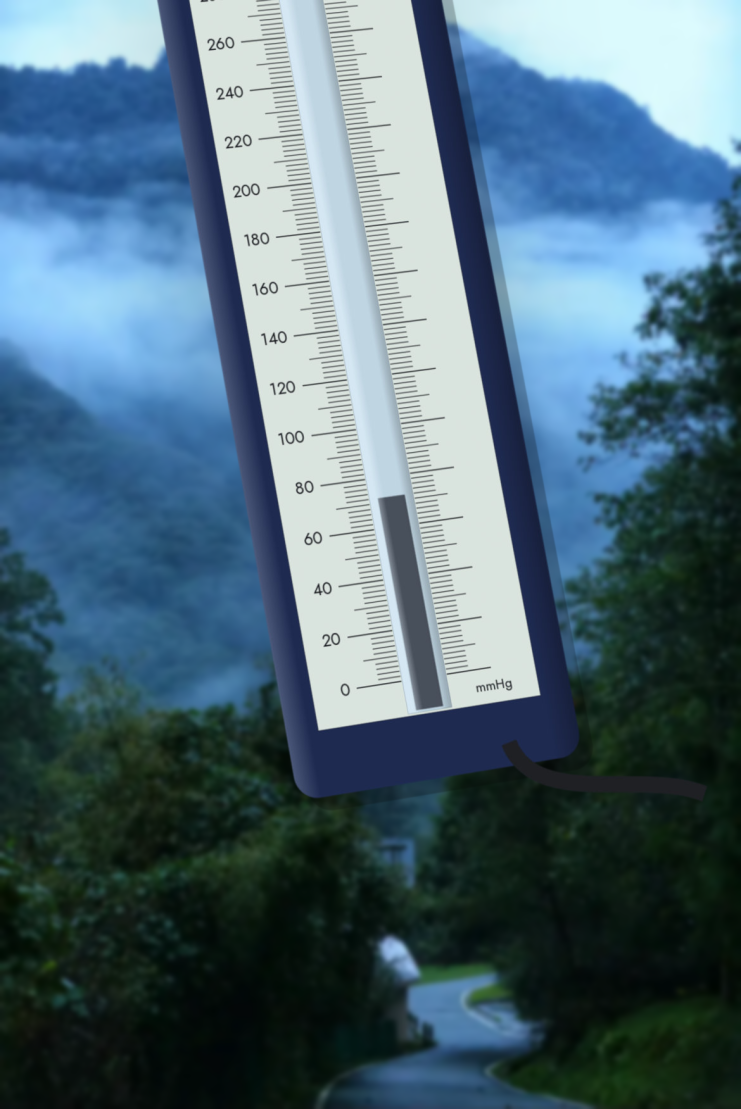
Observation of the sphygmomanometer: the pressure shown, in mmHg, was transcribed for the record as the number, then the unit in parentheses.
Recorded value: 72 (mmHg)
